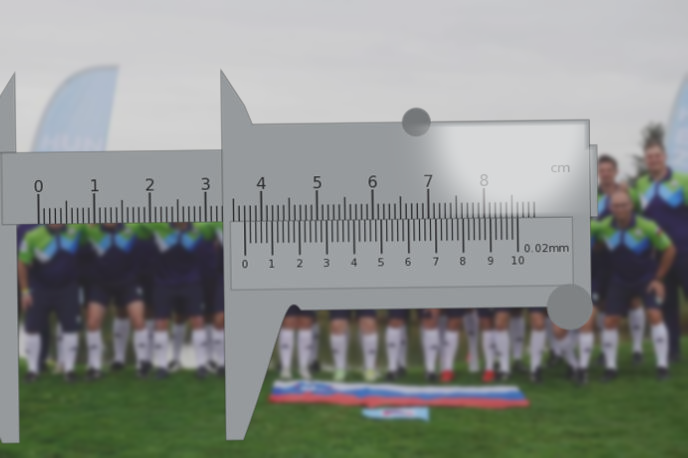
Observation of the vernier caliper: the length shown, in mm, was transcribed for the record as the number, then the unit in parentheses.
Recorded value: 37.0 (mm)
